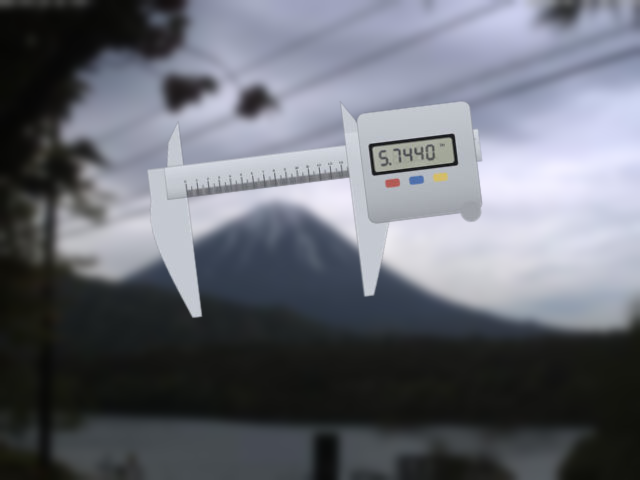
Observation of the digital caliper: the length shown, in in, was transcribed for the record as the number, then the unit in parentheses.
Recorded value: 5.7440 (in)
